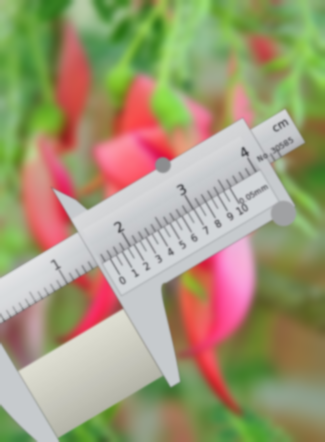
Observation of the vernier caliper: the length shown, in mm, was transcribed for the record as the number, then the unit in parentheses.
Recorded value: 16.8 (mm)
